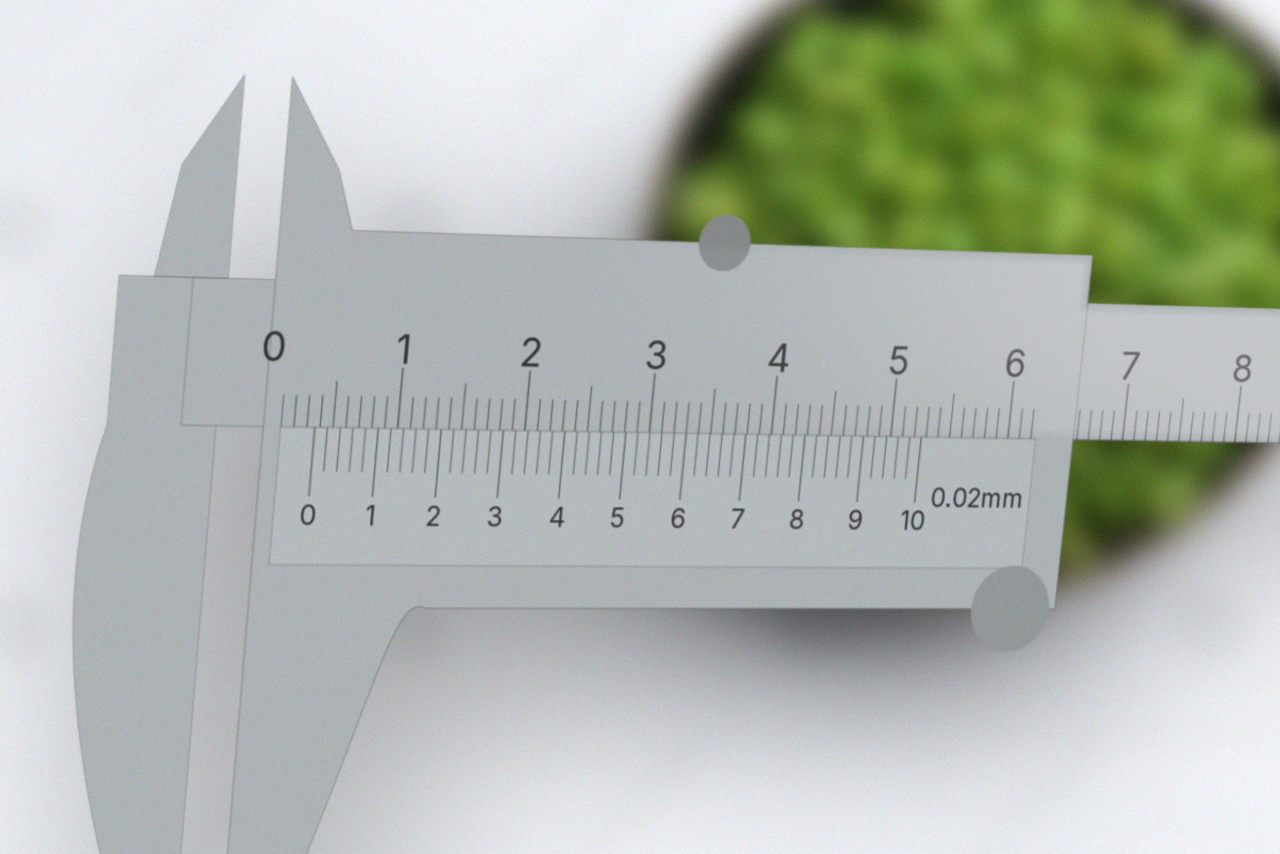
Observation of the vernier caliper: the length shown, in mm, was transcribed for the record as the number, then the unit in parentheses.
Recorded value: 3.6 (mm)
